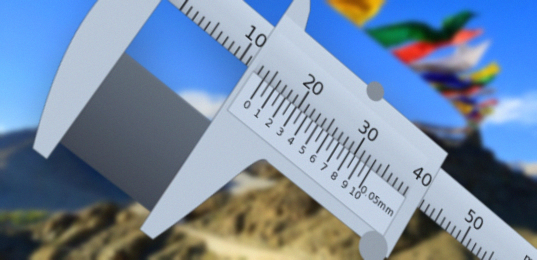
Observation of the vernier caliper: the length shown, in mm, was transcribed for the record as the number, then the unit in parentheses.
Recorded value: 14.0 (mm)
